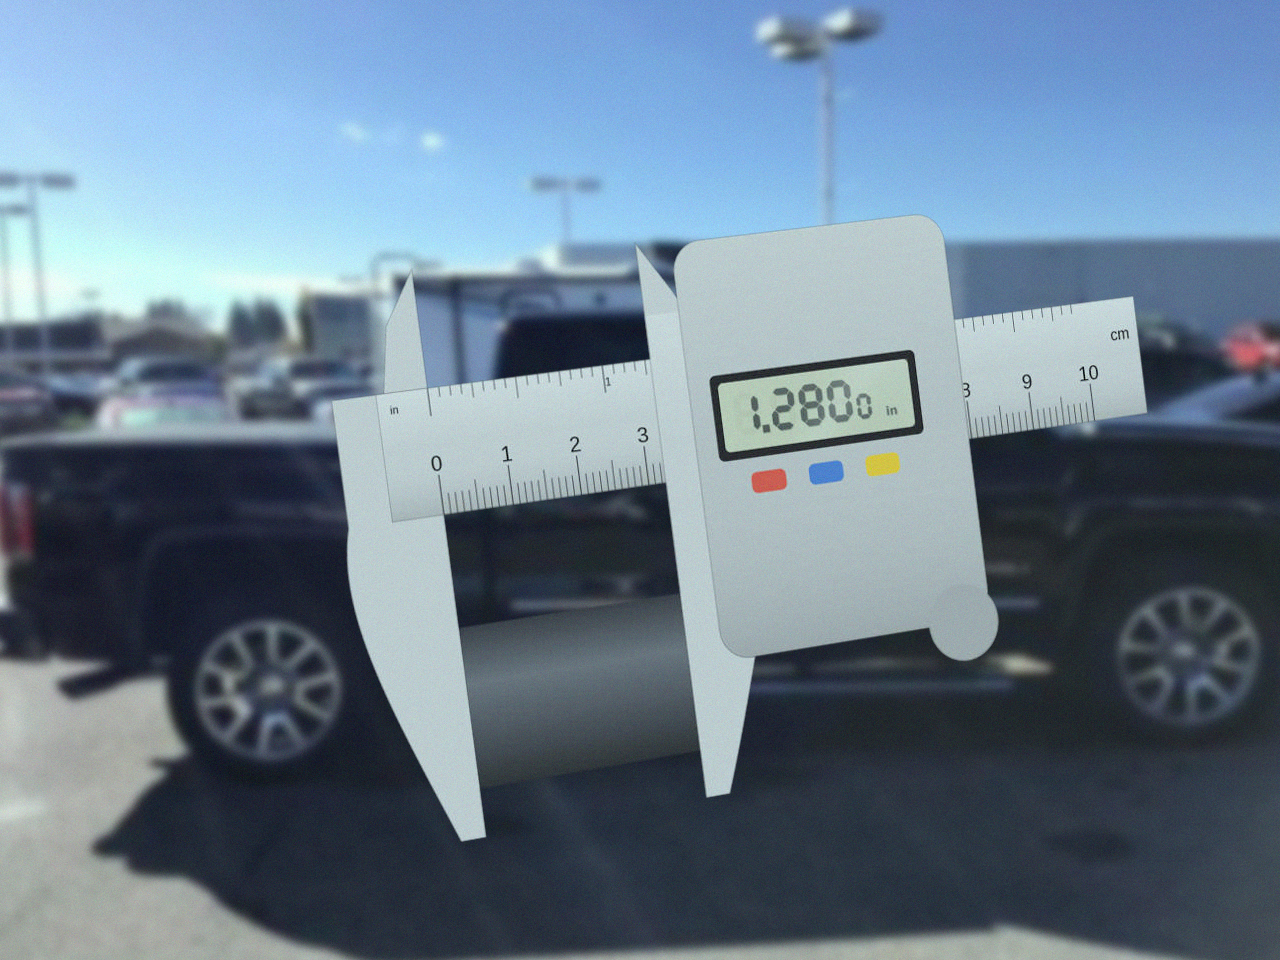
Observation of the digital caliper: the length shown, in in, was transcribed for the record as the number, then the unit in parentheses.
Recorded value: 1.2800 (in)
